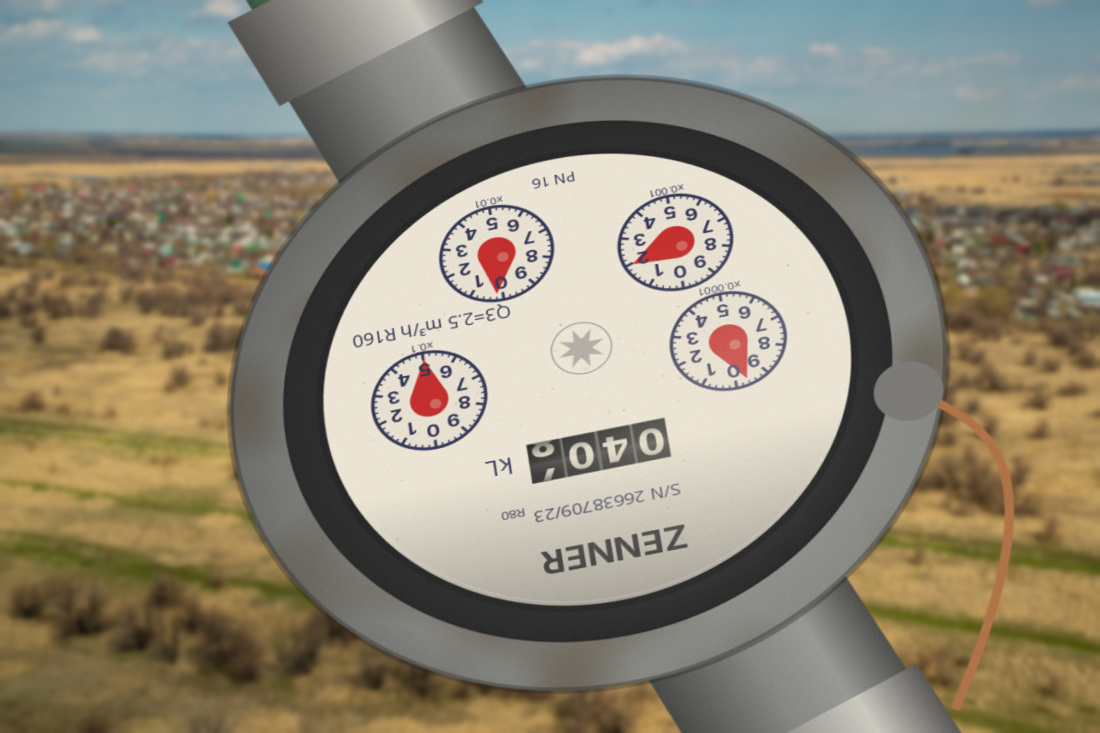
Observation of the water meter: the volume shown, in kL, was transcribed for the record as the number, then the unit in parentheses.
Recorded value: 407.5019 (kL)
